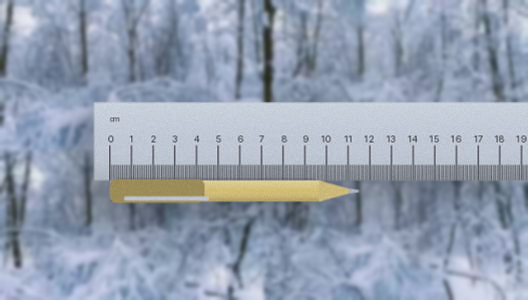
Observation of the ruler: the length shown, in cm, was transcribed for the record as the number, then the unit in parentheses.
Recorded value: 11.5 (cm)
